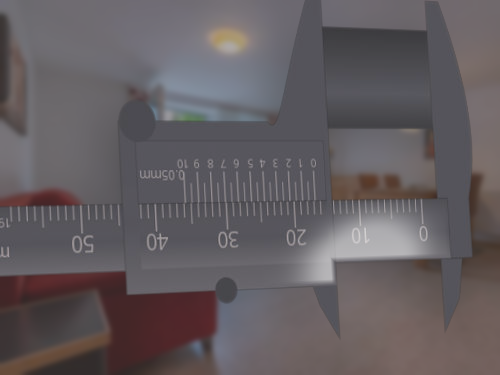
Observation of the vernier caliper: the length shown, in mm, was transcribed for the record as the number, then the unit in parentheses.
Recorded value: 16.8 (mm)
